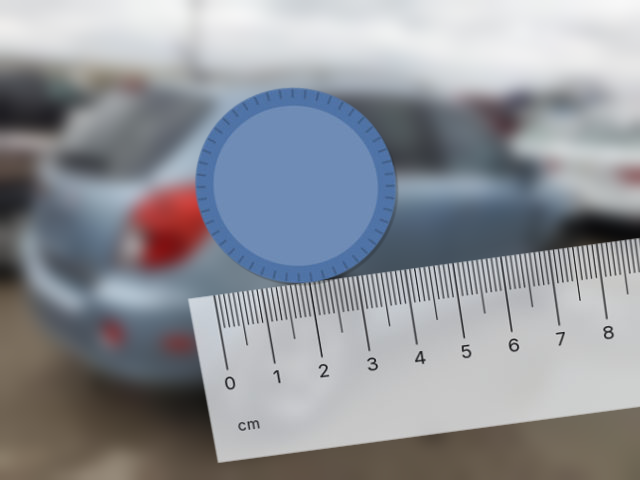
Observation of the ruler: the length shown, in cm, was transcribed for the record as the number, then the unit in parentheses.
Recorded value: 4.1 (cm)
